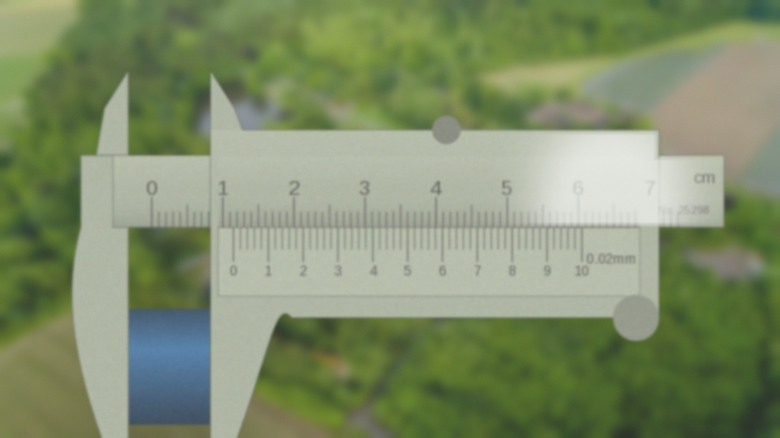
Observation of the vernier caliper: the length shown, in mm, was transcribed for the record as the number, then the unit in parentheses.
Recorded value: 11.5 (mm)
